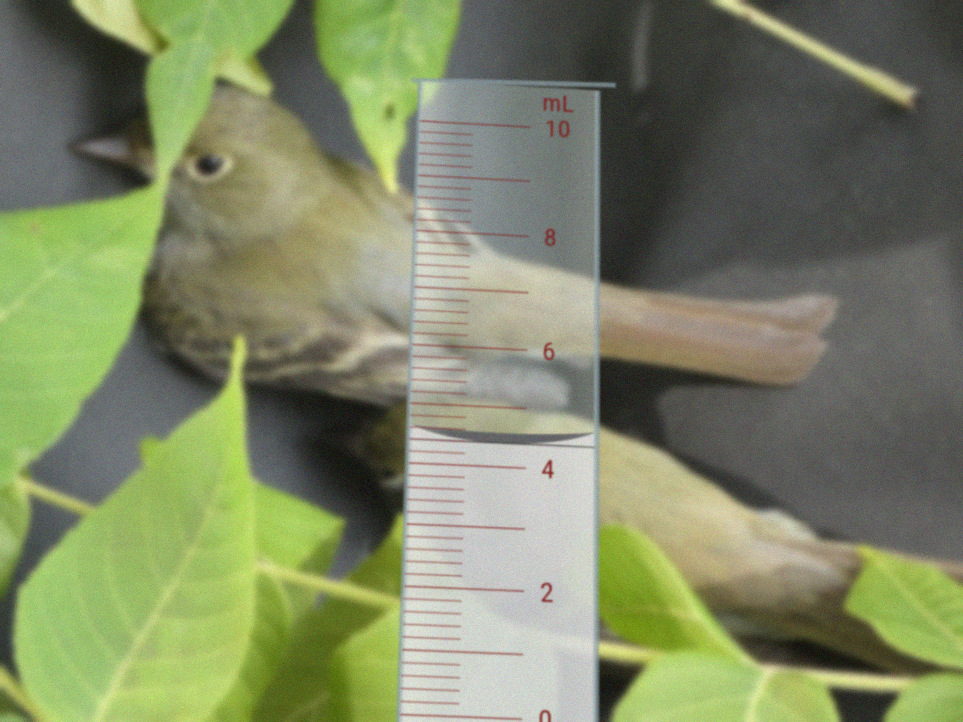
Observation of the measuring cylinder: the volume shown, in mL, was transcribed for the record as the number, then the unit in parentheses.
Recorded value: 4.4 (mL)
